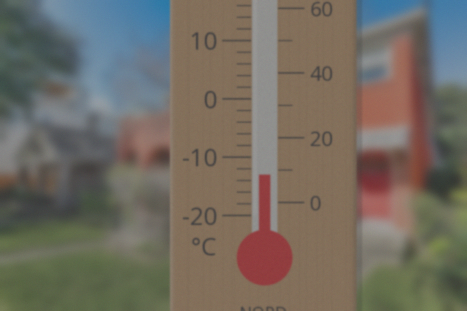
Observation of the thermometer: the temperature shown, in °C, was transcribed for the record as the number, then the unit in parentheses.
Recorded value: -13 (°C)
